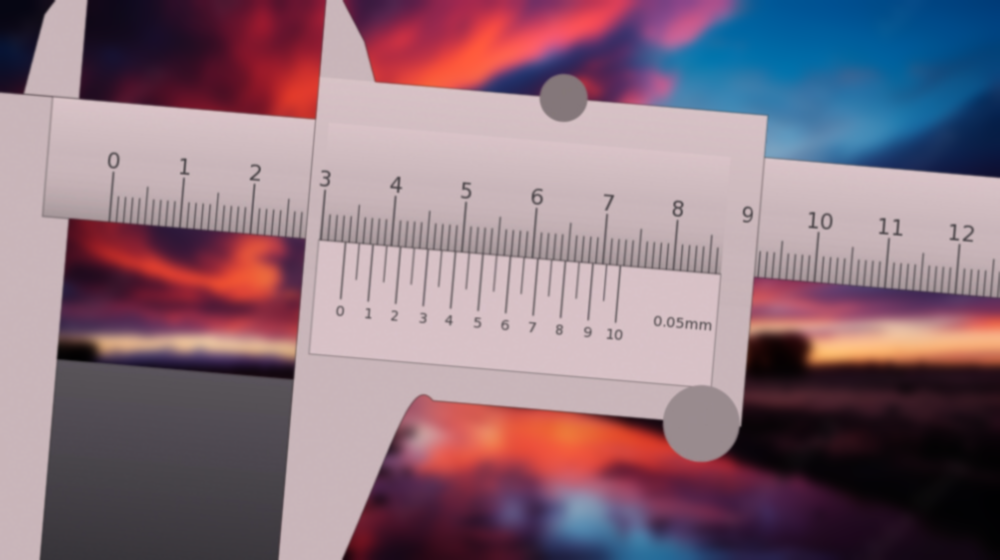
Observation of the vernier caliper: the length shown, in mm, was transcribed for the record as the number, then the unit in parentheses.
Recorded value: 33.5 (mm)
